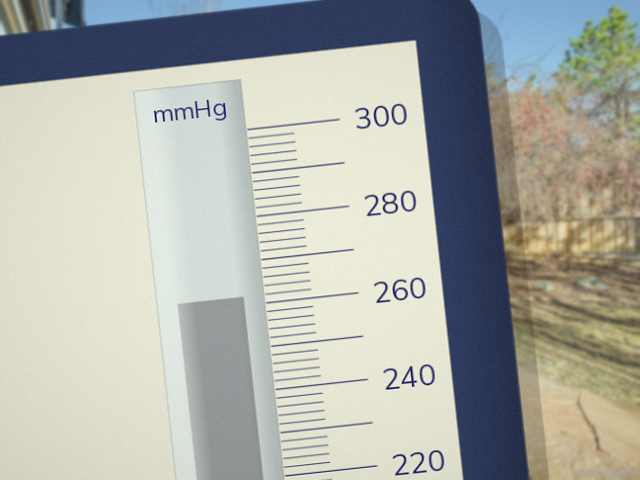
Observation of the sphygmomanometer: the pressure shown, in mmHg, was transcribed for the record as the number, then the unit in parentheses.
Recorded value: 262 (mmHg)
